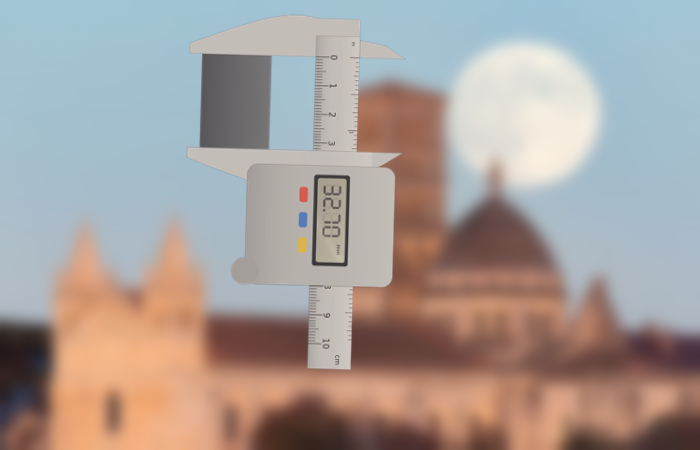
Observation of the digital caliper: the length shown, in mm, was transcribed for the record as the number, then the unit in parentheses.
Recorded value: 32.70 (mm)
